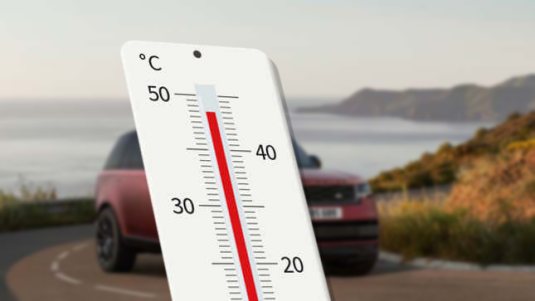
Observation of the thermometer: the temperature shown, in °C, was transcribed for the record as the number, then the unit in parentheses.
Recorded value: 47 (°C)
